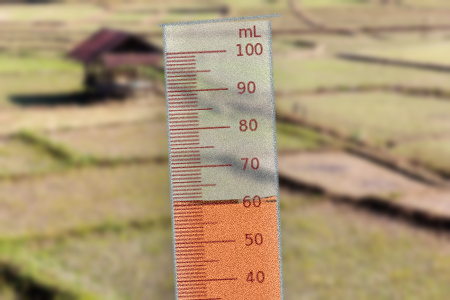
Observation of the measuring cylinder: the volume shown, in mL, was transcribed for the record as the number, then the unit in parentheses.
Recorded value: 60 (mL)
